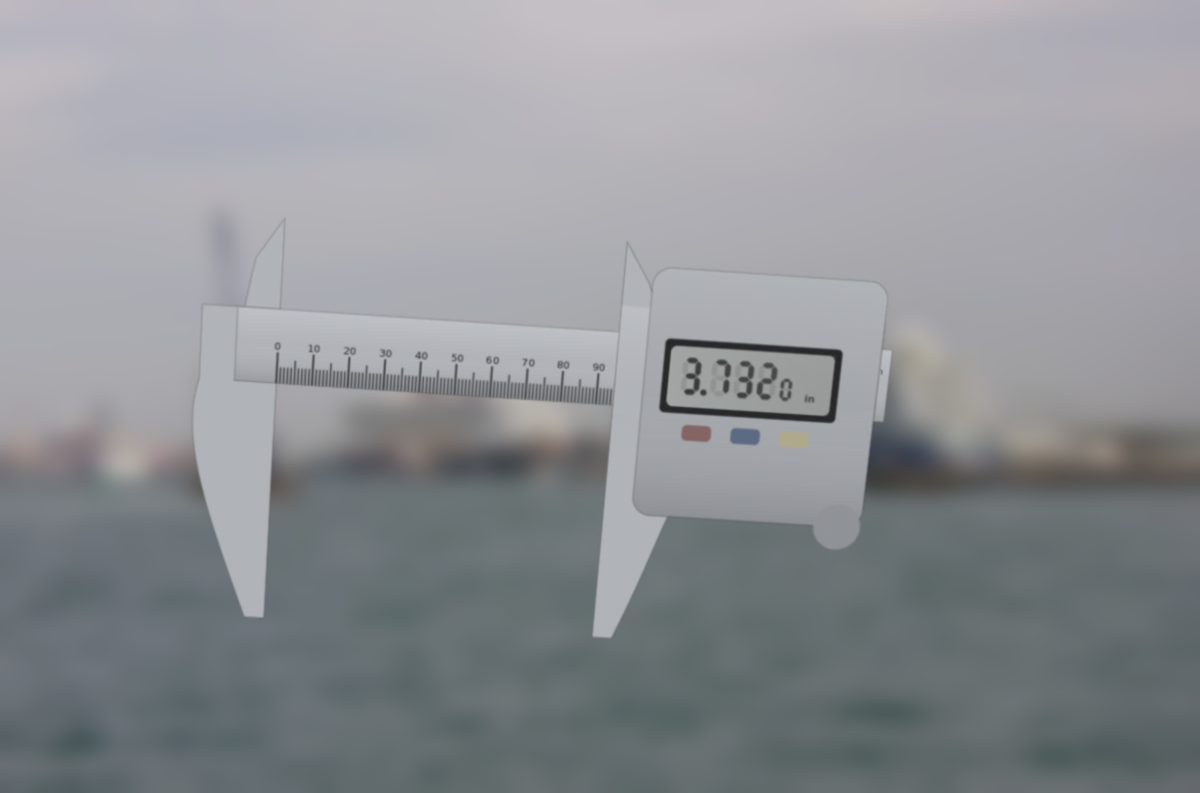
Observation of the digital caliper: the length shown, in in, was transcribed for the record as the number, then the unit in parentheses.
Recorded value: 3.7320 (in)
